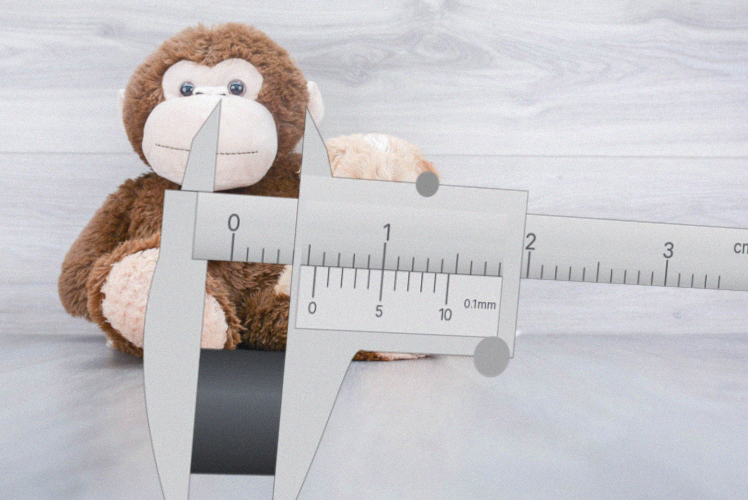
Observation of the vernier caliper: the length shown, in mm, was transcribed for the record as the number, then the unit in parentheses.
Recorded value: 5.5 (mm)
